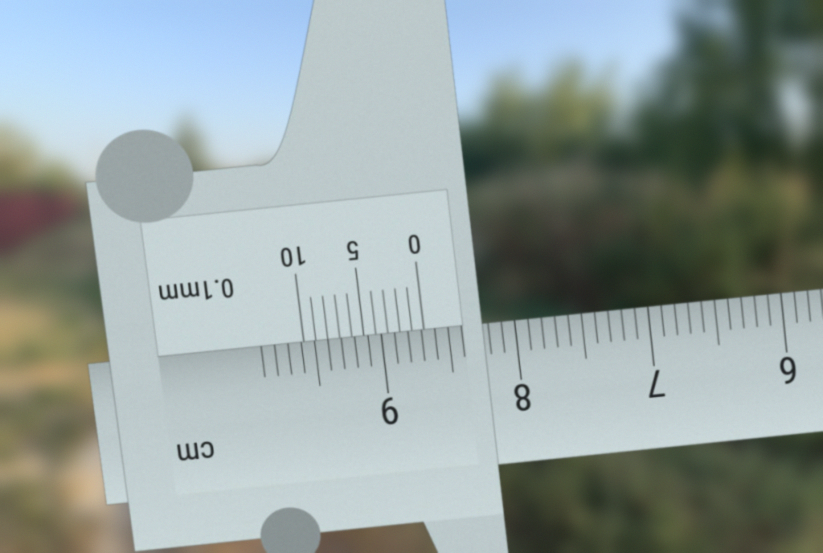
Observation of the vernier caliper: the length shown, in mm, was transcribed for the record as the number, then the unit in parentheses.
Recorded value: 86.8 (mm)
